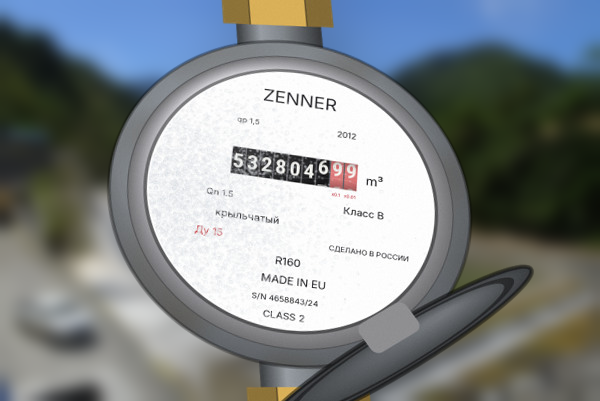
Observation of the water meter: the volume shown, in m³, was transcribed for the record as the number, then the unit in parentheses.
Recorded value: 5328046.99 (m³)
